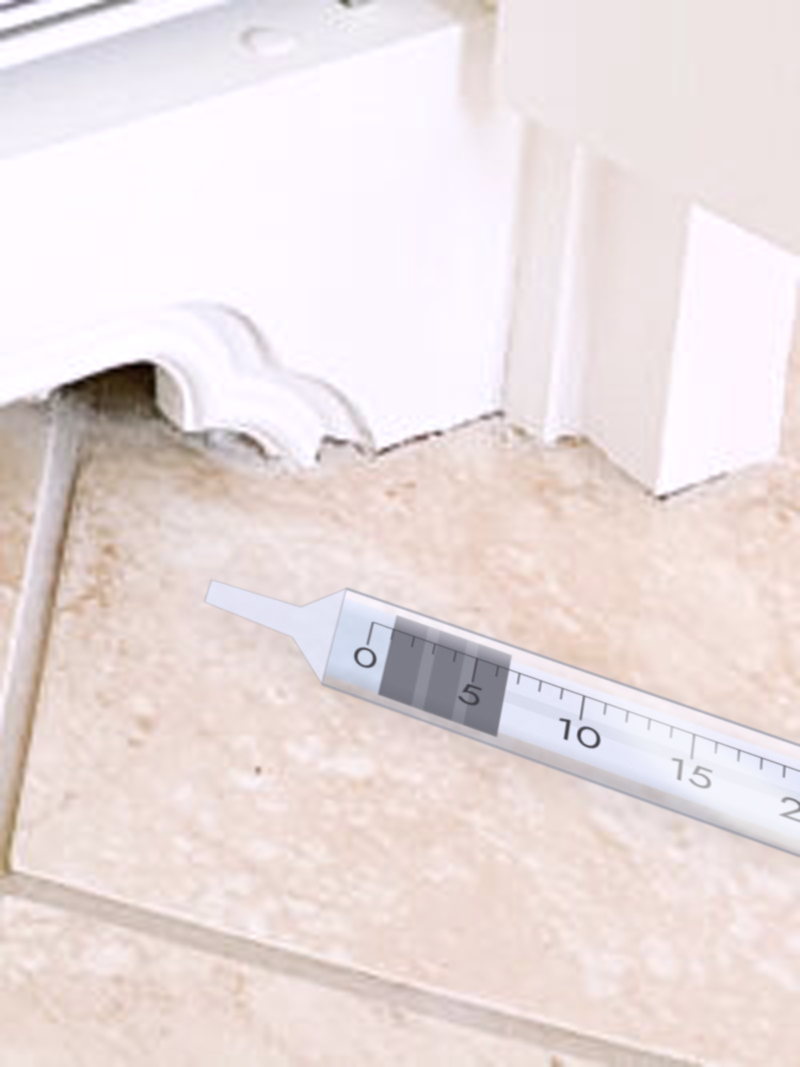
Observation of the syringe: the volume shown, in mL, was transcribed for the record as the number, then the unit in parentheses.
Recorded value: 1 (mL)
